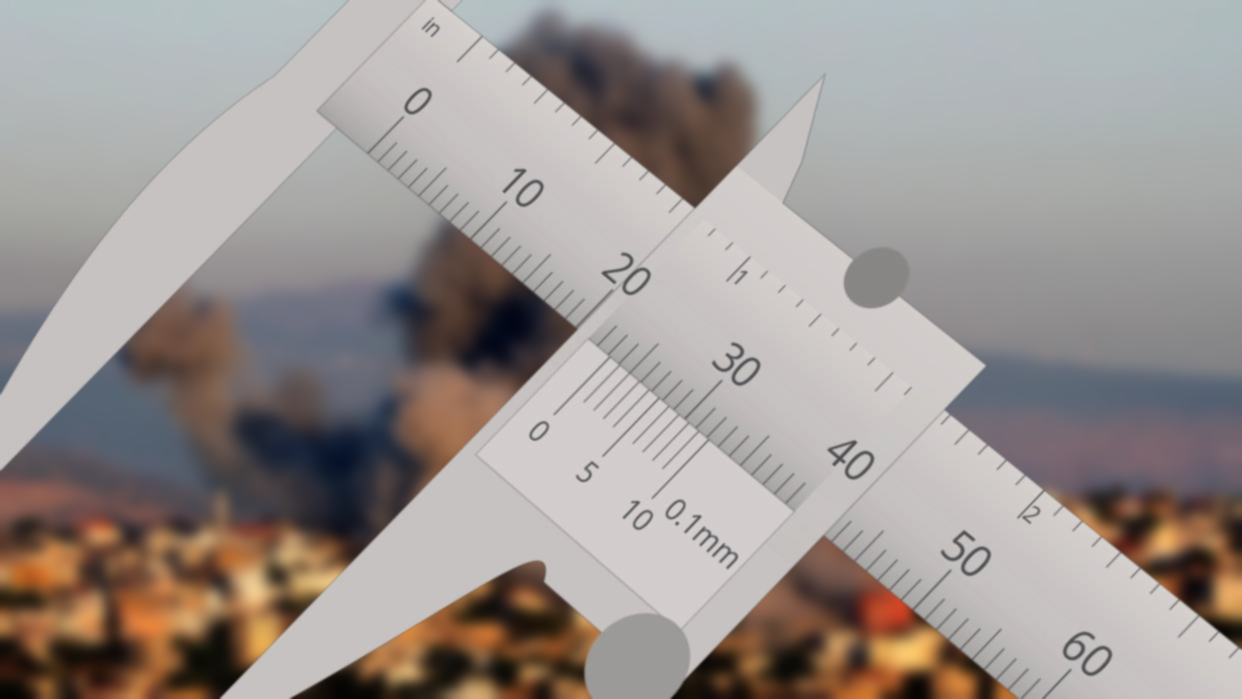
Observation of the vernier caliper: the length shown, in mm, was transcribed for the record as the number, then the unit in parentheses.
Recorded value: 23.2 (mm)
